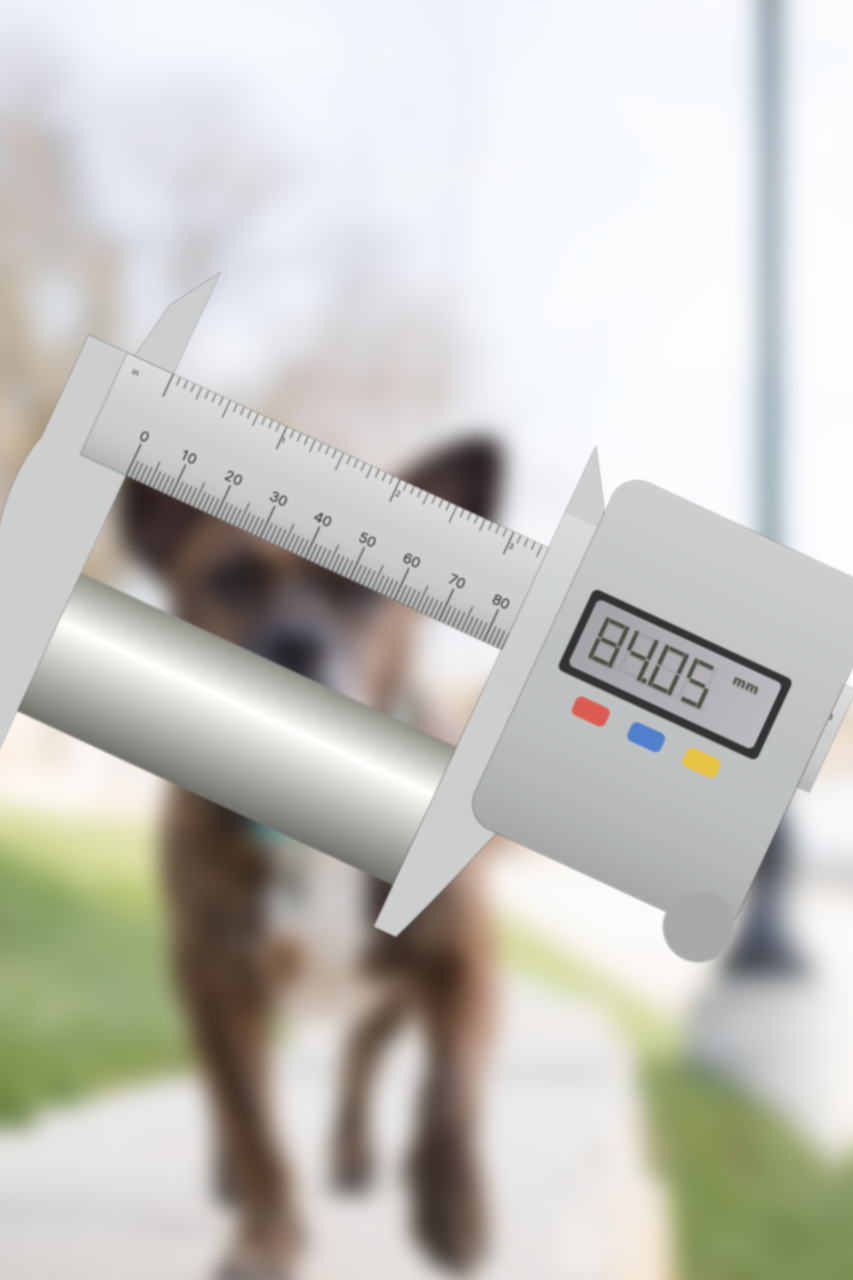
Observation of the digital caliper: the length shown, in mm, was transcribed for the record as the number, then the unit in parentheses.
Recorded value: 84.05 (mm)
